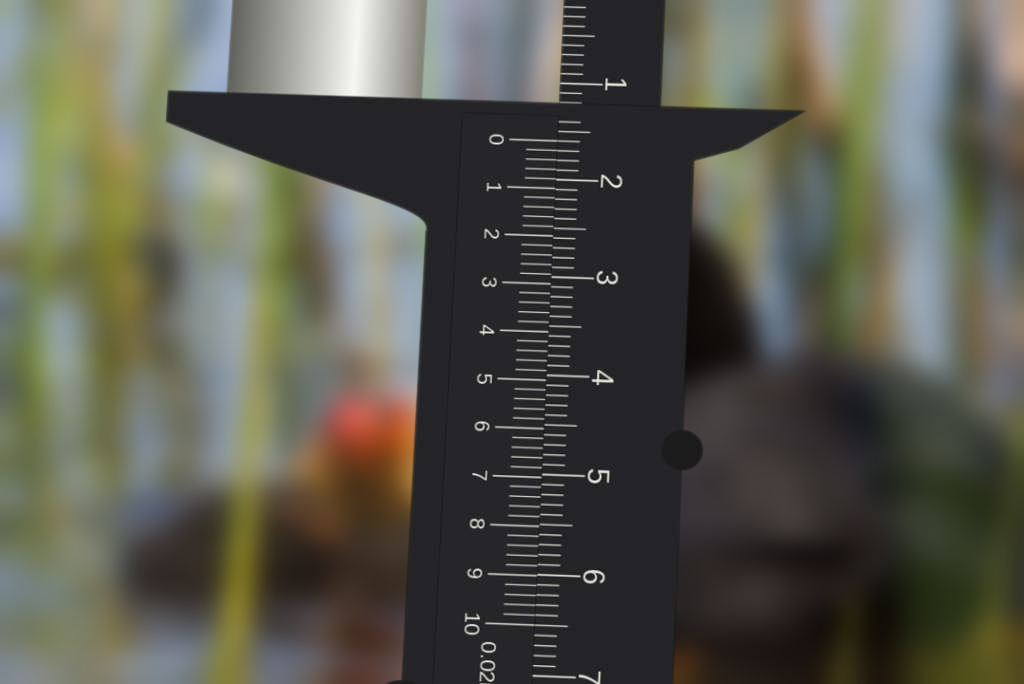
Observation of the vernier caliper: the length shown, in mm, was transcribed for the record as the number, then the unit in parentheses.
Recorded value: 16.0 (mm)
